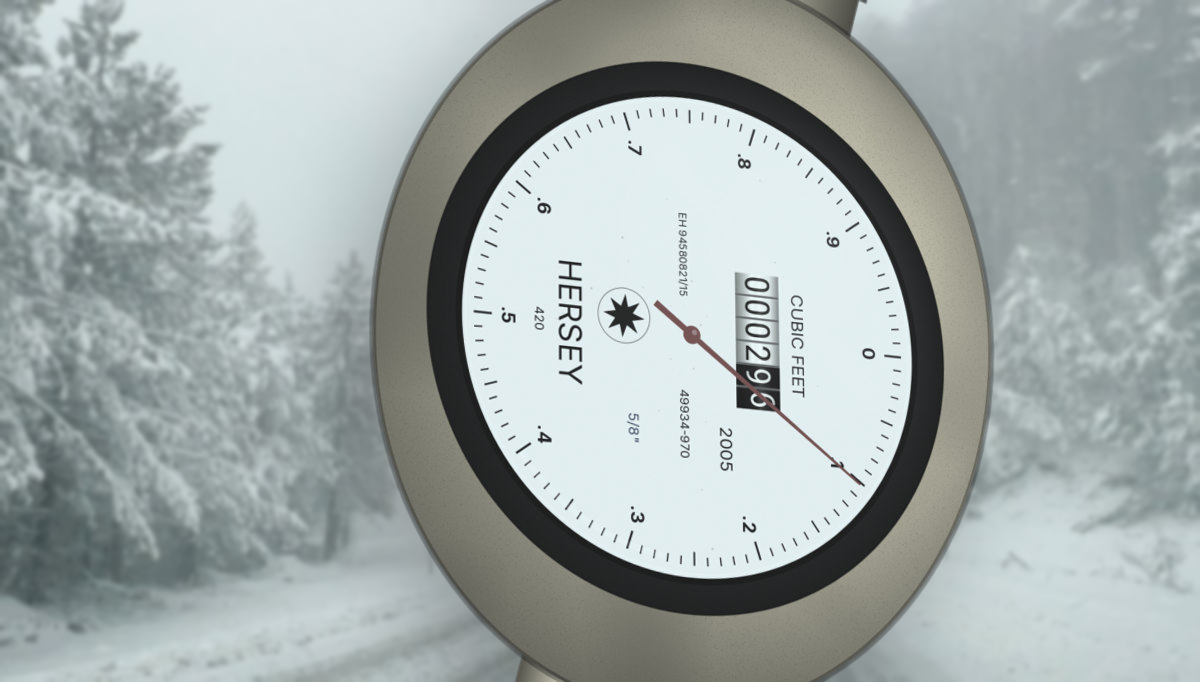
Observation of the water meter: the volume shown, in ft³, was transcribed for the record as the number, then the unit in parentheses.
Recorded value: 296.10 (ft³)
